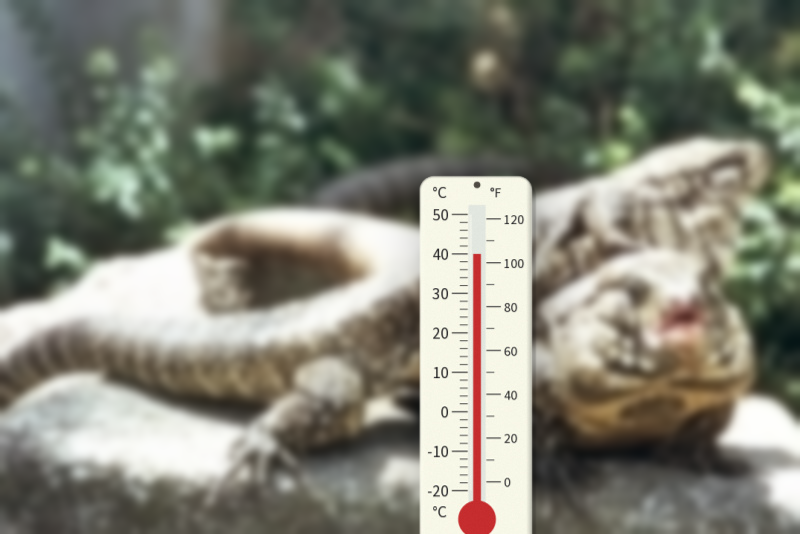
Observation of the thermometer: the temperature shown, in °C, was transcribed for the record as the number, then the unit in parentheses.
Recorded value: 40 (°C)
